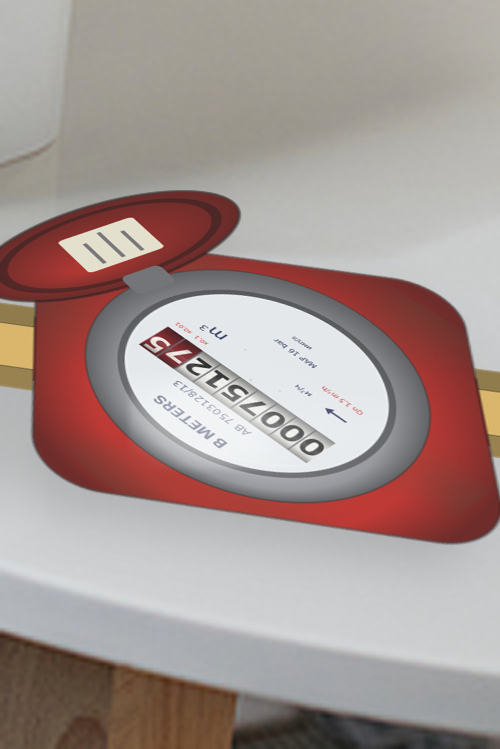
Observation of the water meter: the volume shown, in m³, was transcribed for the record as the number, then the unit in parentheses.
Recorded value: 7512.75 (m³)
